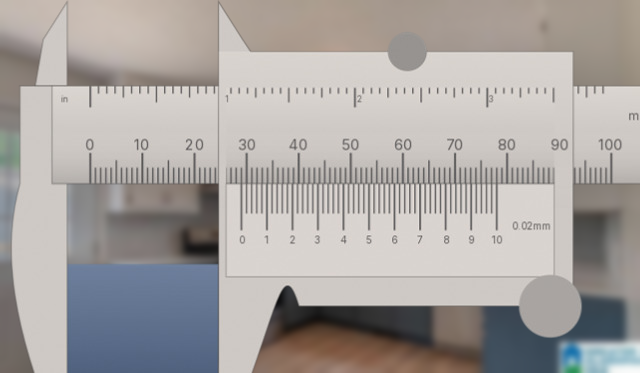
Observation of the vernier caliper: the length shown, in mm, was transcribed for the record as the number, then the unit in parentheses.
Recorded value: 29.0 (mm)
